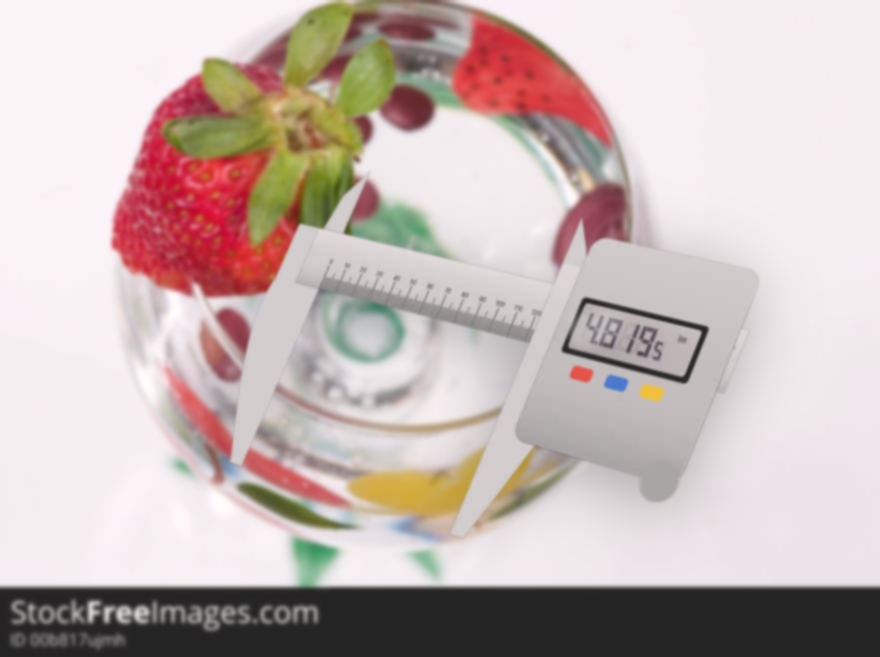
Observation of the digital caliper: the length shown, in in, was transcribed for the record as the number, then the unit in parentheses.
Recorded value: 4.8195 (in)
